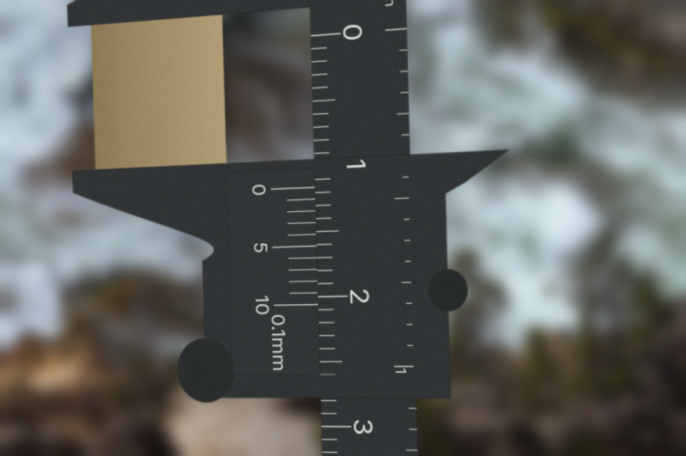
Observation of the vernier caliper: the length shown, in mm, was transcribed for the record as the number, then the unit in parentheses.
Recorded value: 11.6 (mm)
